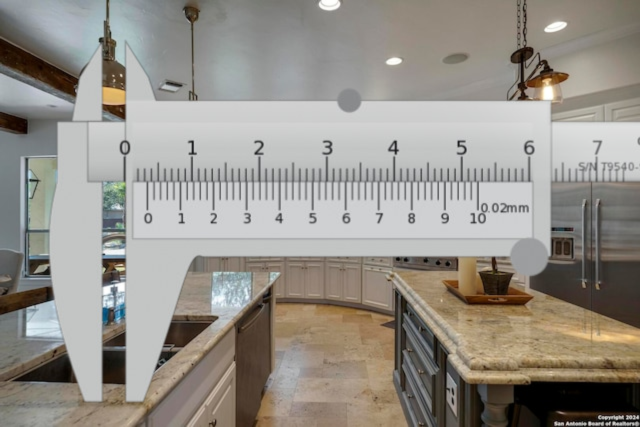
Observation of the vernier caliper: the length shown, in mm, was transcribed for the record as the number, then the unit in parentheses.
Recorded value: 3.4 (mm)
